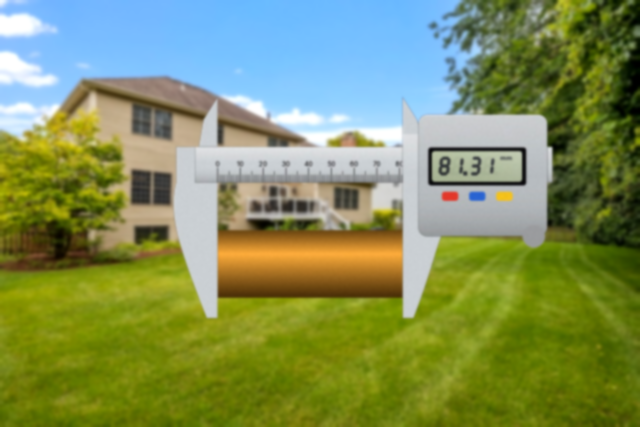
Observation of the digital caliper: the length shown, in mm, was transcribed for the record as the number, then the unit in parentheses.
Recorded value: 81.31 (mm)
